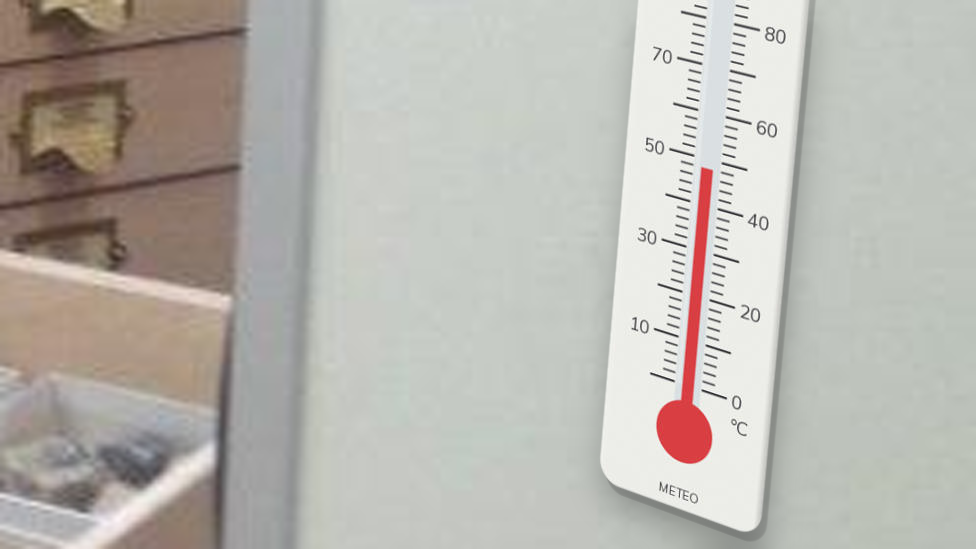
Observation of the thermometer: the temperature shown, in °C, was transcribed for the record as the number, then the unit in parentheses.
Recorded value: 48 (°C)
